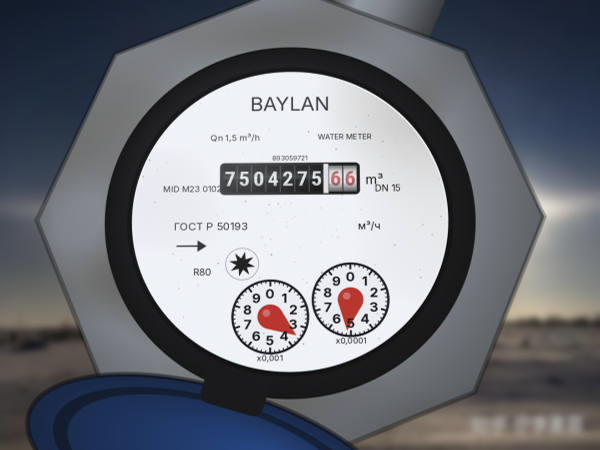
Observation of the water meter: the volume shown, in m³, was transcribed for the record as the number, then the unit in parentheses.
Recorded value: 7504275.6635 (m³)
